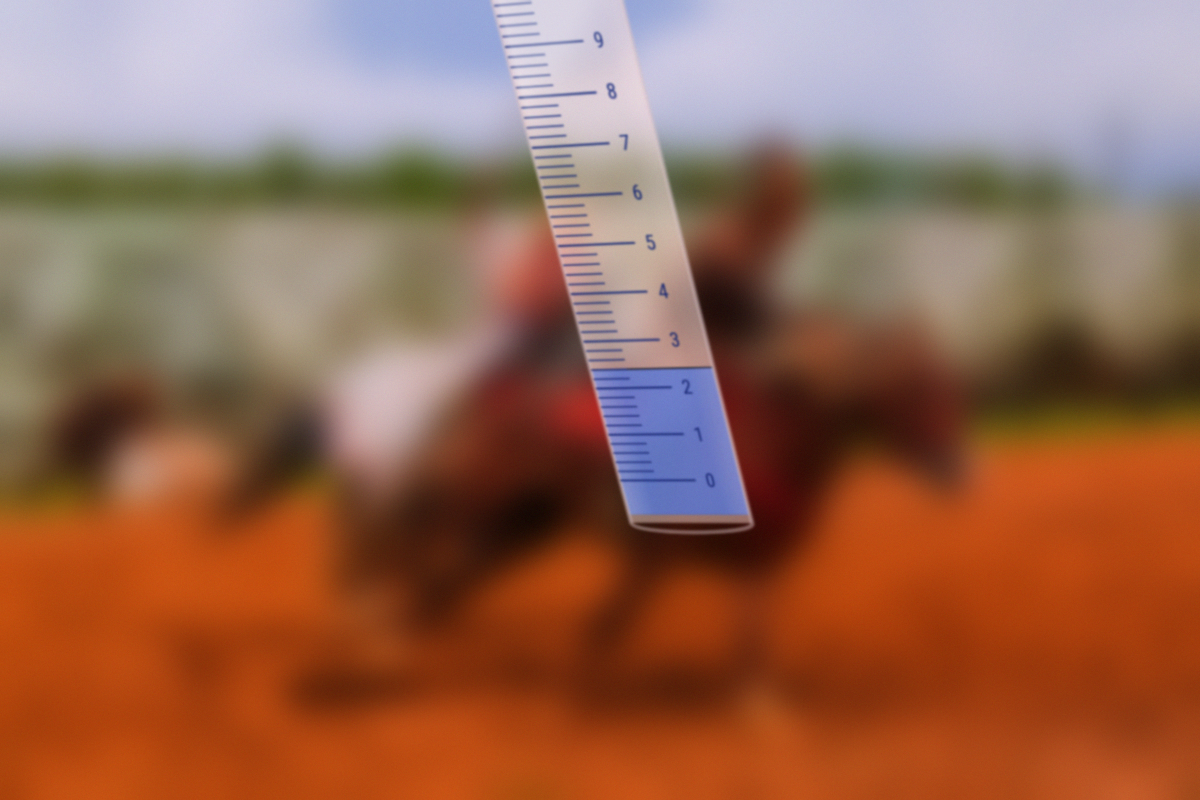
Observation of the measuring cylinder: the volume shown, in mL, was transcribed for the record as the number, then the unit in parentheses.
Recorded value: 2.4 (mL)
